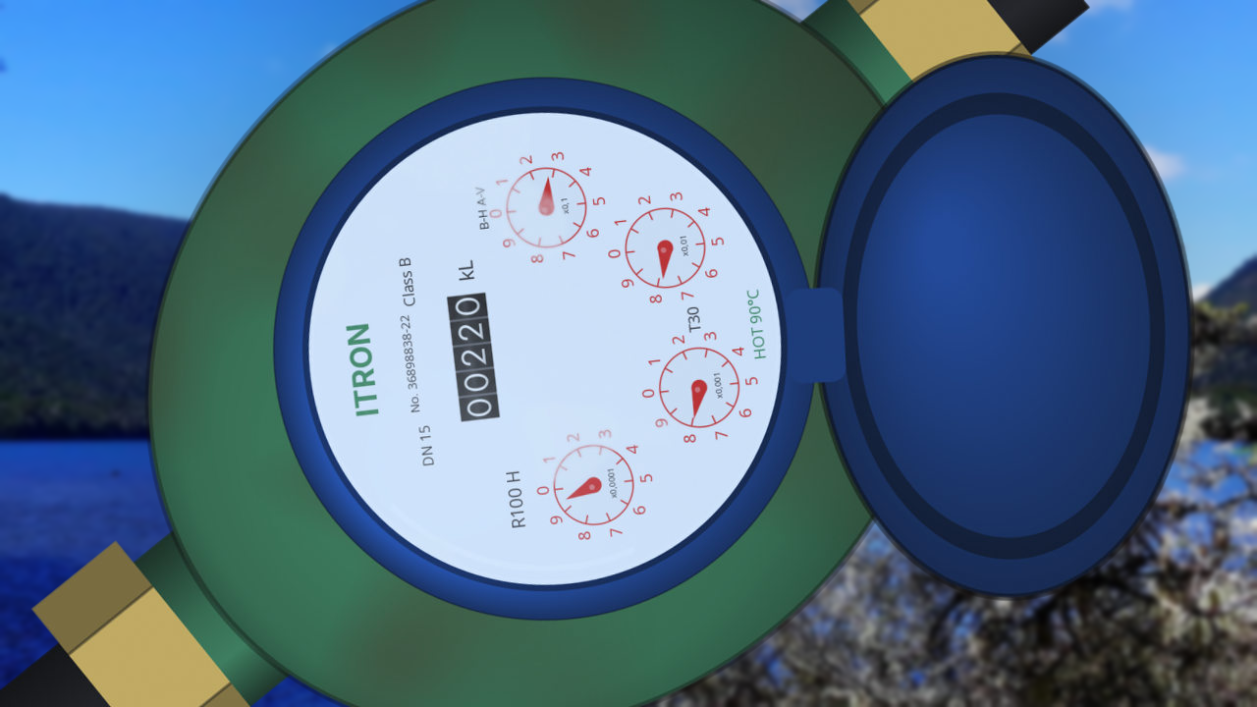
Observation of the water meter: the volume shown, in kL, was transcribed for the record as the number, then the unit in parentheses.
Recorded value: 220.2779 (kL)
